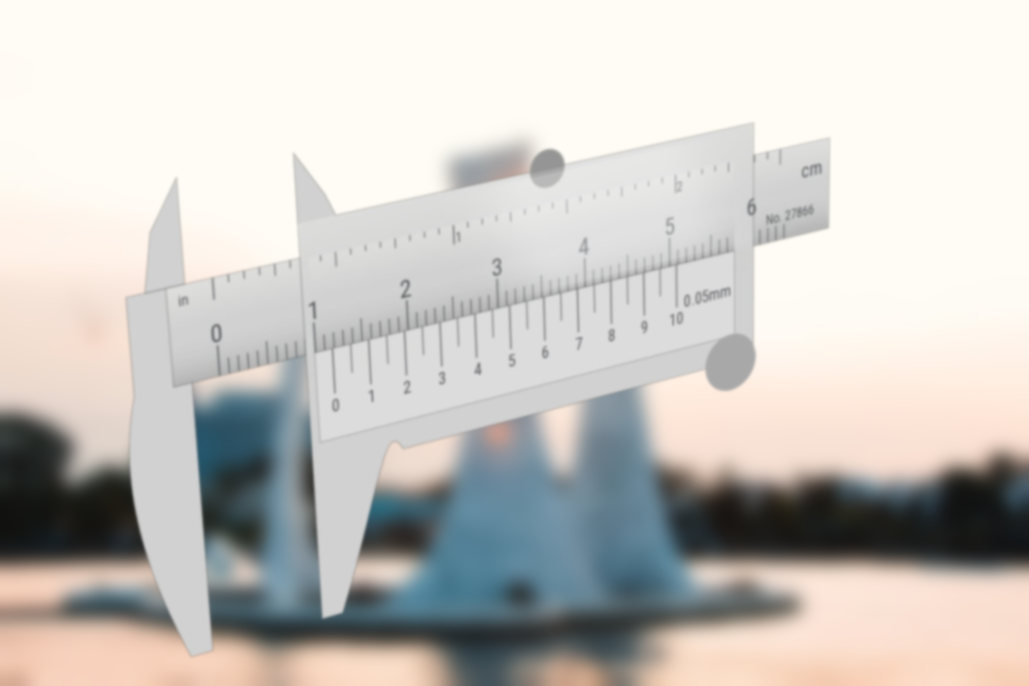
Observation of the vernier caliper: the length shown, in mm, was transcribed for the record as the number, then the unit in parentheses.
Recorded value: 11.8 (mm)
